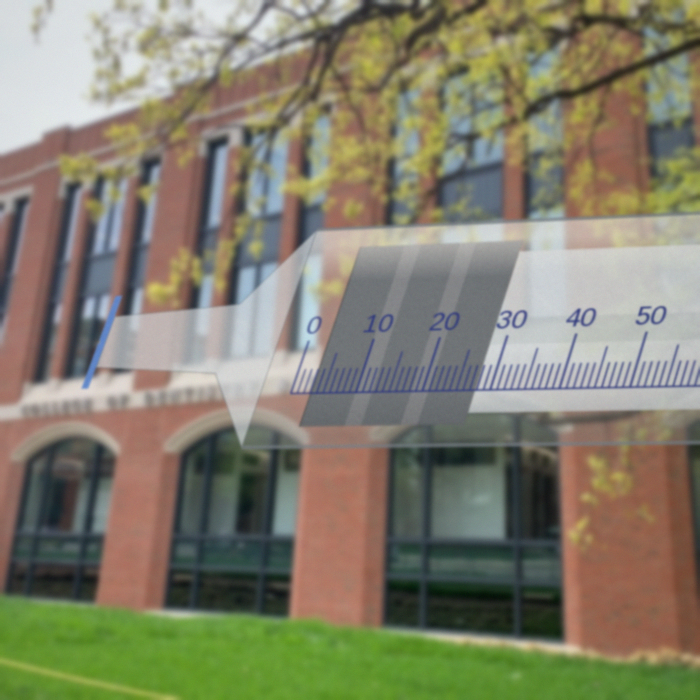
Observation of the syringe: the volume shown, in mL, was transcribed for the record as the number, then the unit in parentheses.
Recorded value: 3 (mL)
